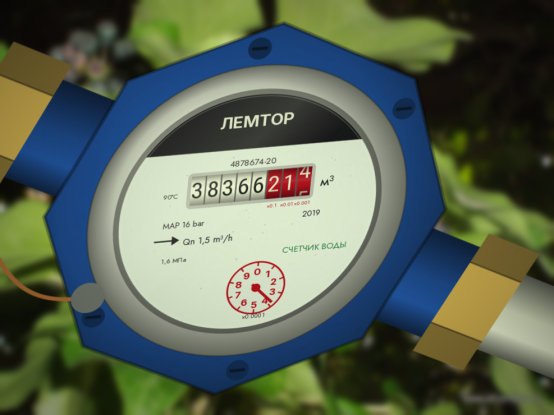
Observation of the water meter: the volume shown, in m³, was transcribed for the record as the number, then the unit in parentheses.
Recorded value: 38366.2143 (m³)
